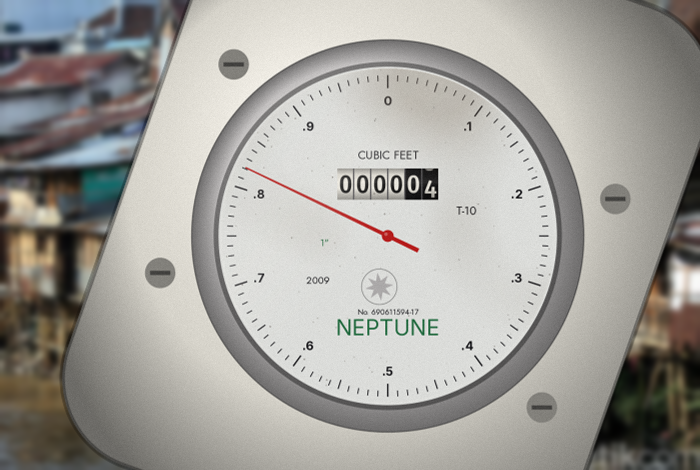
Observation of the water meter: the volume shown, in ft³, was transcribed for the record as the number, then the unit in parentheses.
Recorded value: 3.82 (ft³)
